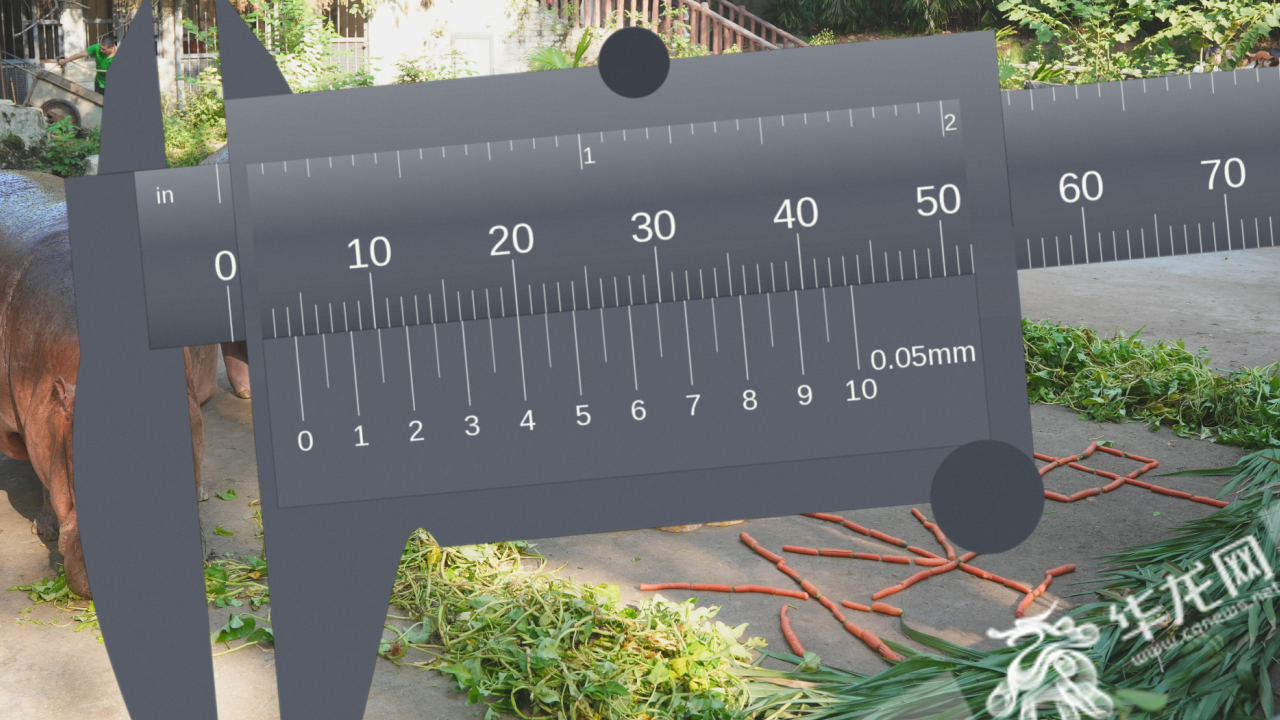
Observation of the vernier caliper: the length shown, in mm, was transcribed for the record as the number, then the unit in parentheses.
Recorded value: 4.4 (mm)
